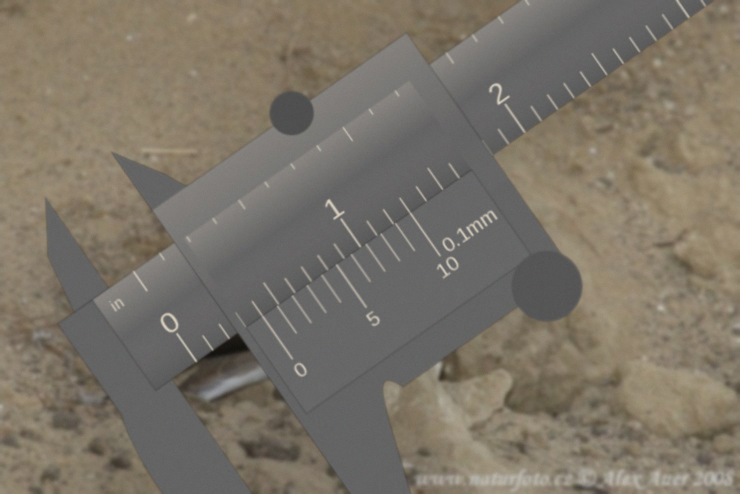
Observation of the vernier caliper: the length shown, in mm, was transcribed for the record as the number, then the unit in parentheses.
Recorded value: 4.0 (mm)
